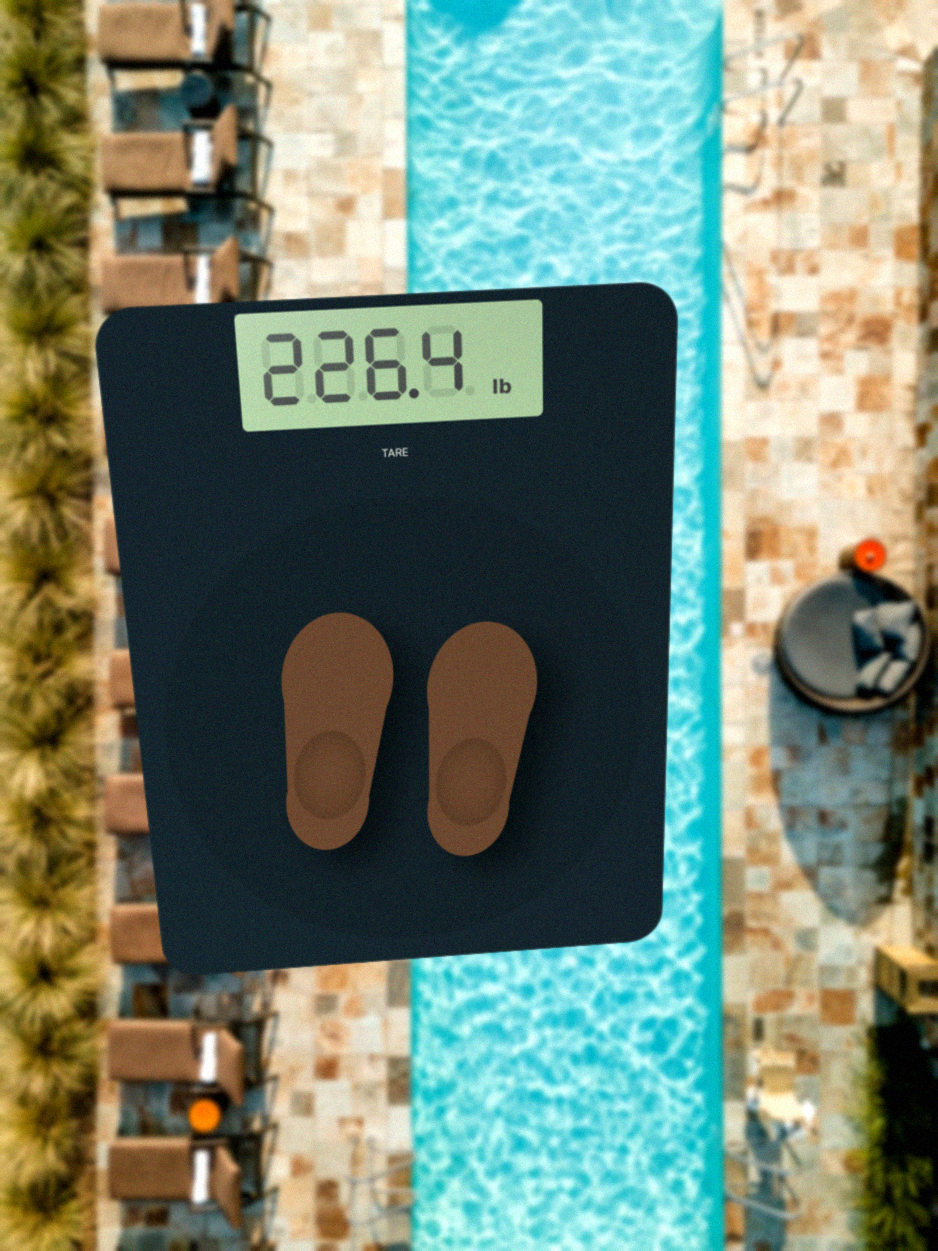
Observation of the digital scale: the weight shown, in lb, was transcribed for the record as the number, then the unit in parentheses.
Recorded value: 226.4 (lb)
